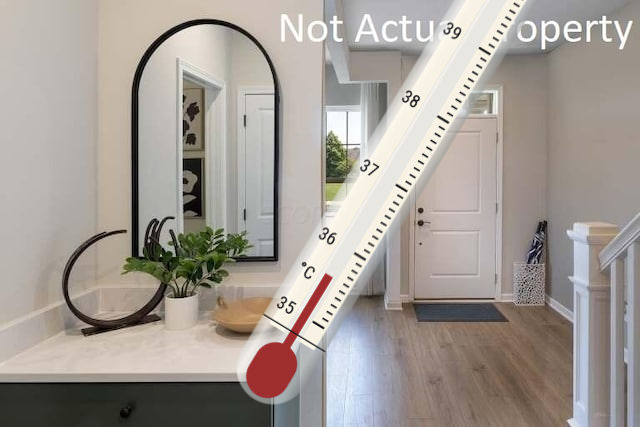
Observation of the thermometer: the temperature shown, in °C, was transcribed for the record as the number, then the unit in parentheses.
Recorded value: 35.6 (°C)
